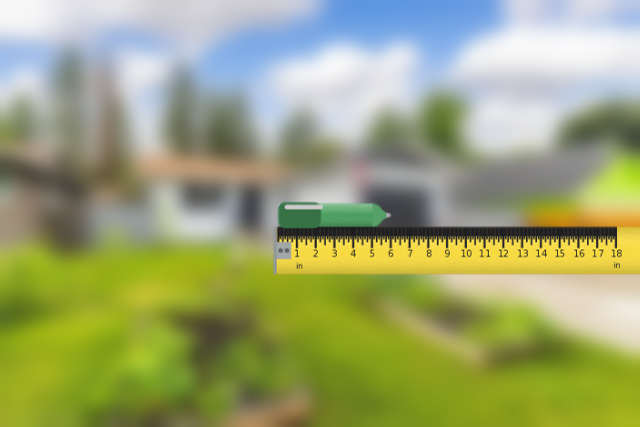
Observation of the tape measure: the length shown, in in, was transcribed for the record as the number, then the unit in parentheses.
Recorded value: 6 (in)
